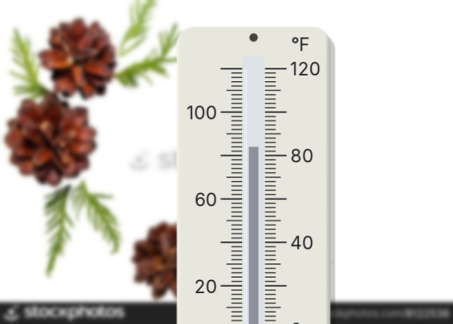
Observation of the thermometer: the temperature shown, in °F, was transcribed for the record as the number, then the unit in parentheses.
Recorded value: 84 (°F)
